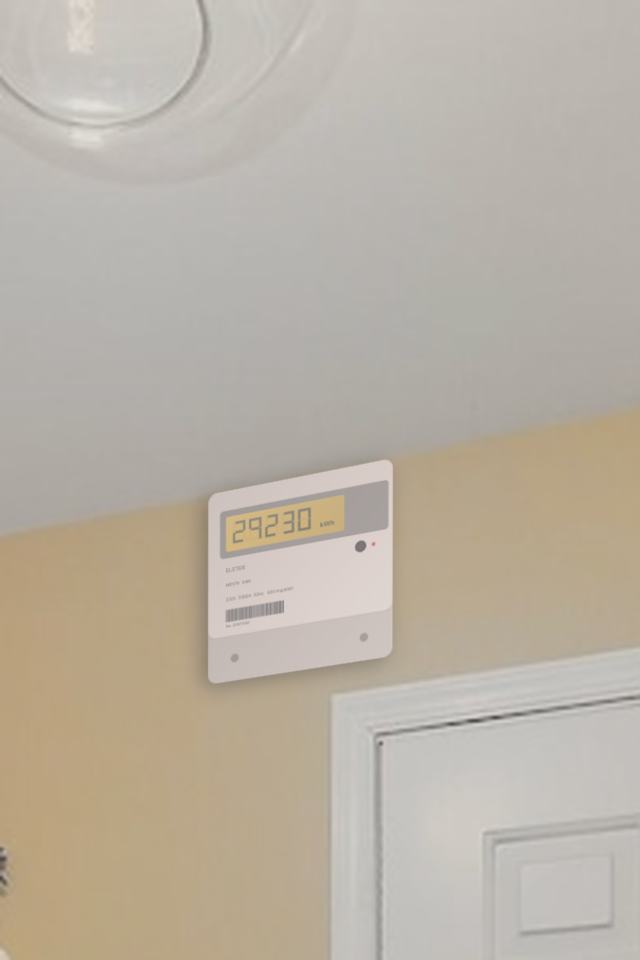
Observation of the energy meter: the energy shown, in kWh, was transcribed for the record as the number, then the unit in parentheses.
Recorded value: 29230 (kWh)
